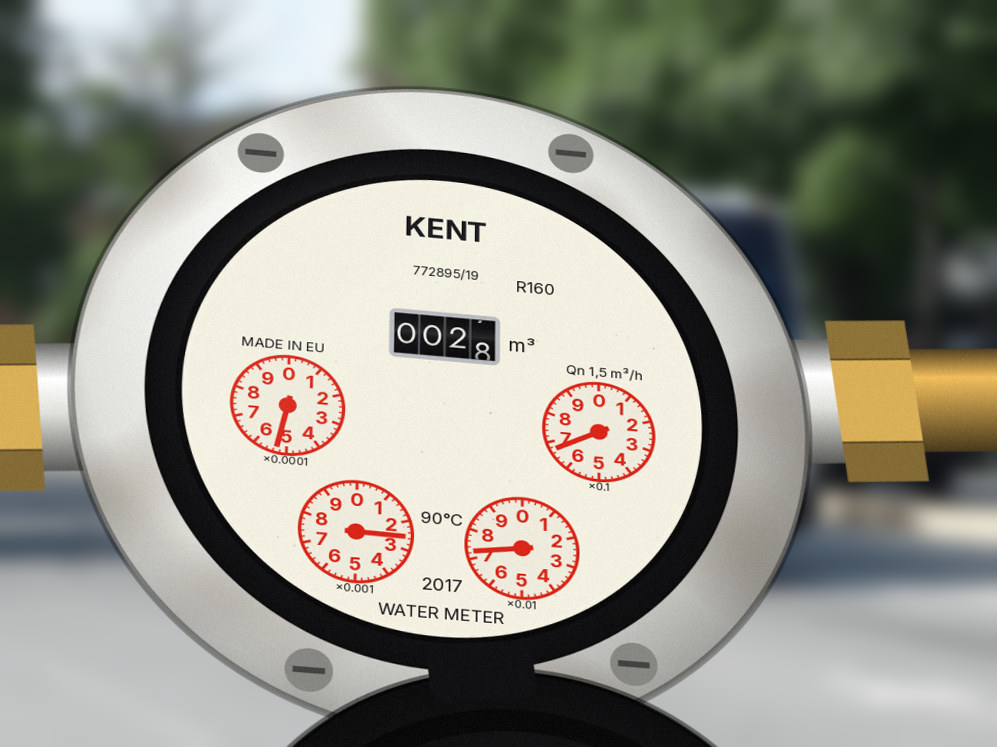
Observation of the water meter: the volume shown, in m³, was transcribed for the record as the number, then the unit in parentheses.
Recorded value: 27.6725 (m³)
